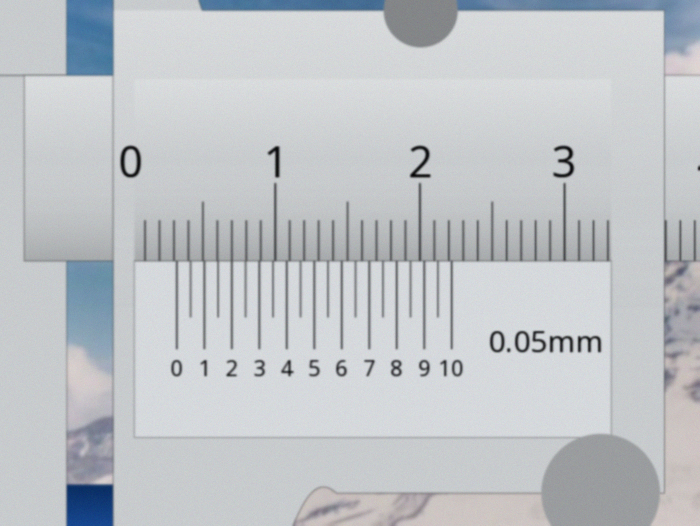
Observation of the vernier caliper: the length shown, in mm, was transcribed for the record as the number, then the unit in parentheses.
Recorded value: 3.2 (mm)
